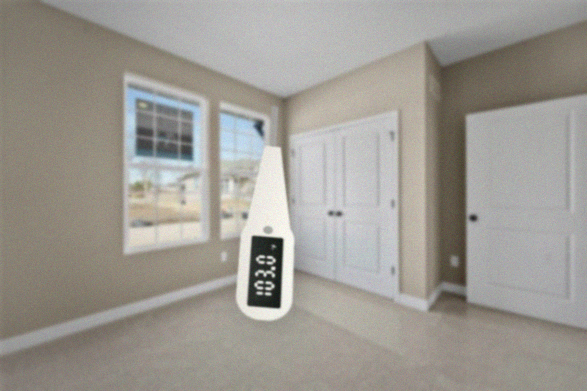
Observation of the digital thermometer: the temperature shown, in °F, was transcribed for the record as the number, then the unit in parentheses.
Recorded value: 103.0 (°F)
